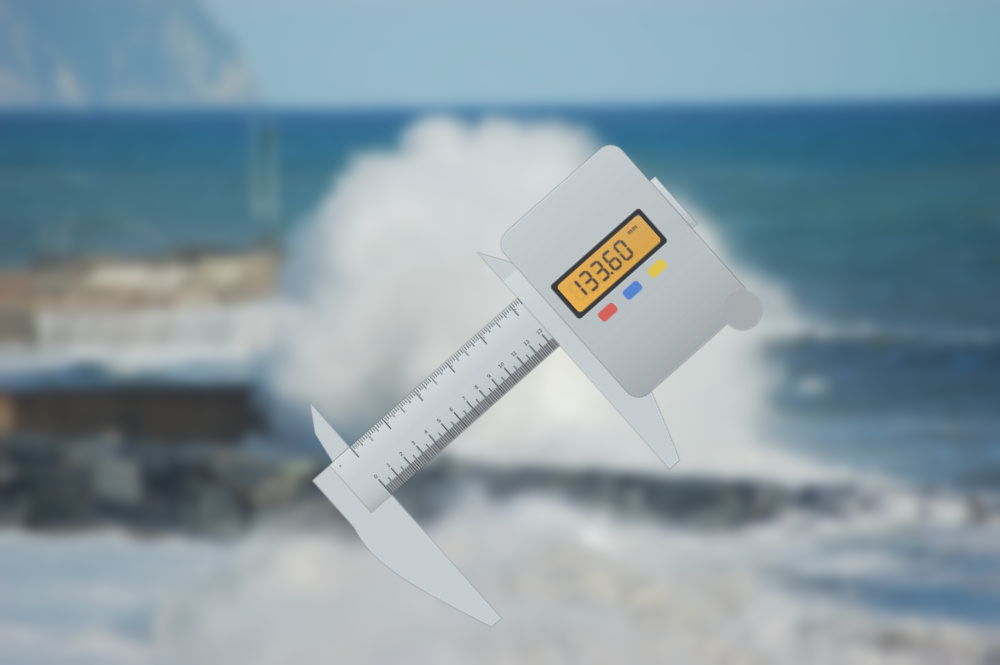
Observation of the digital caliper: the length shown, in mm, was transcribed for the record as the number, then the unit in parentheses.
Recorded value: 133.60 (mm)
